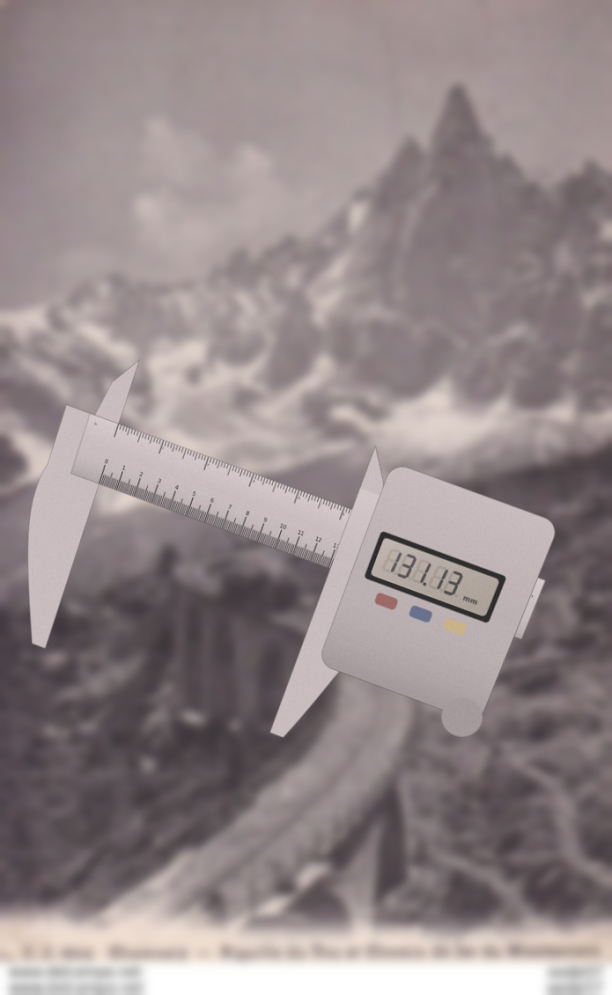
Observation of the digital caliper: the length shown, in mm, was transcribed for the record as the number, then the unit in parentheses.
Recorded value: 131.13 (mm)
